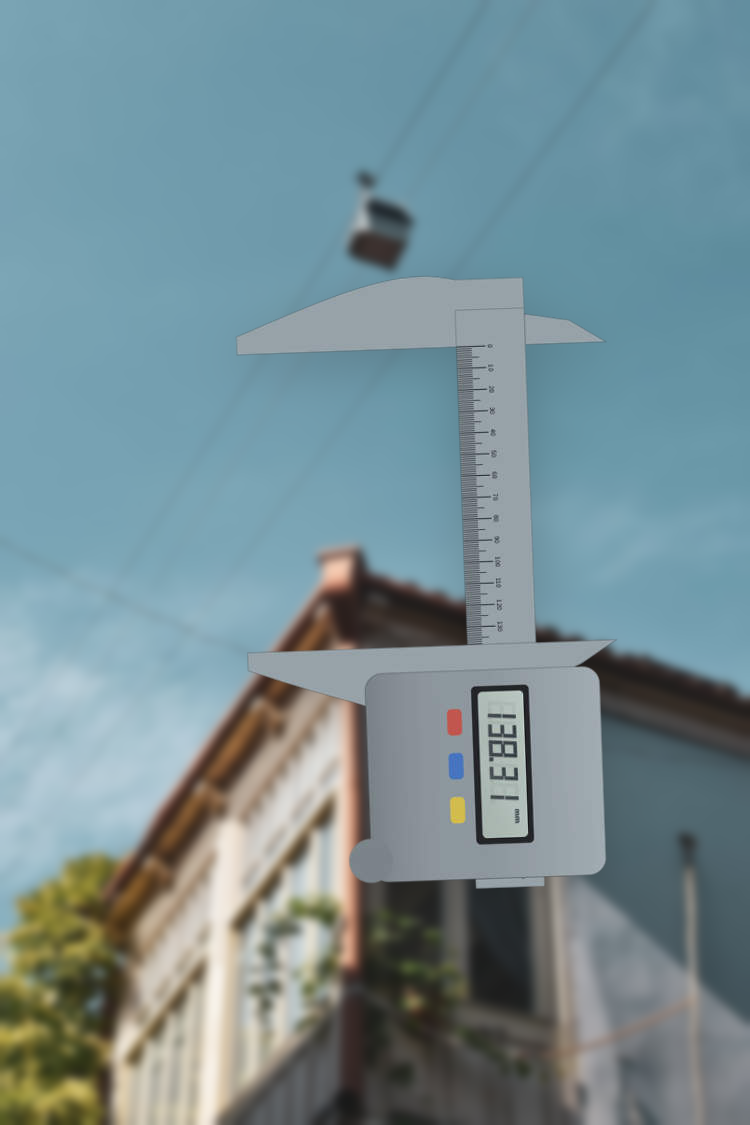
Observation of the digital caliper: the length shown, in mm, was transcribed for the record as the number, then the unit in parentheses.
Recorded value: 138.31 (mm)
